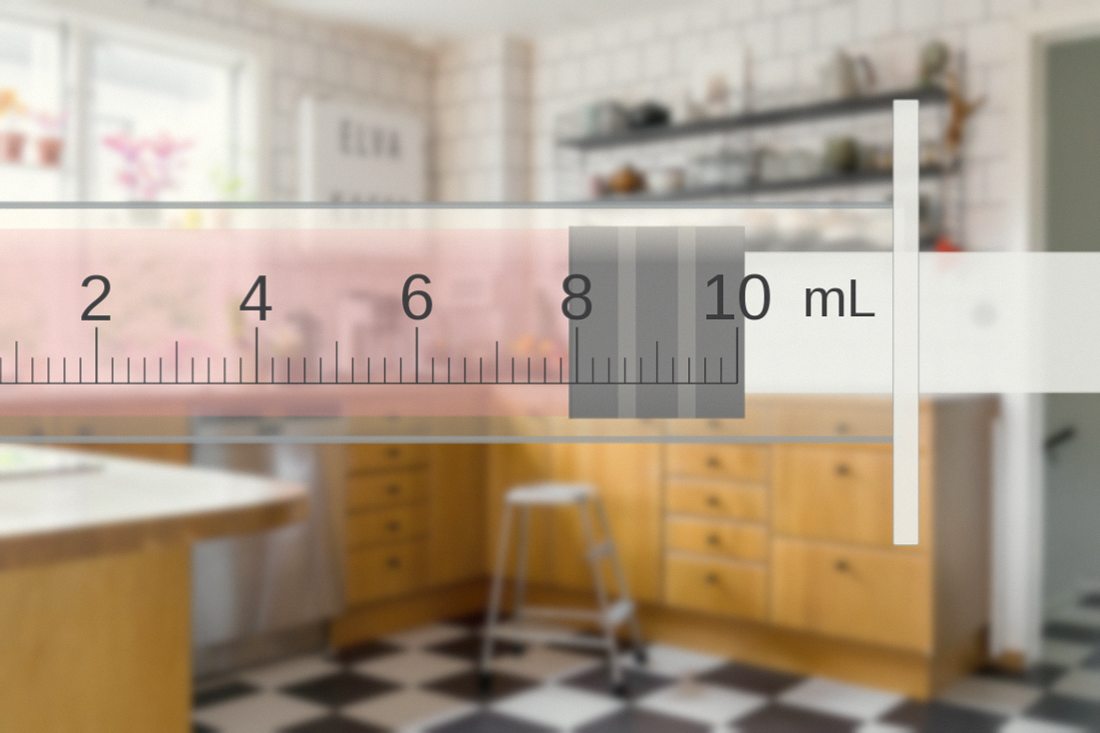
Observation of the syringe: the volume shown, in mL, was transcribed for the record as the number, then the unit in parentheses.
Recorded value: 7.9 (mL)
